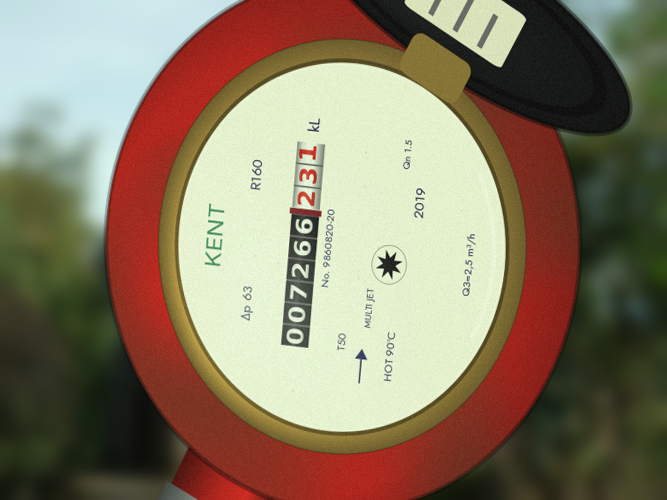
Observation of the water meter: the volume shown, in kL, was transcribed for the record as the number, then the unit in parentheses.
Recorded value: 7266.231 (kL)
